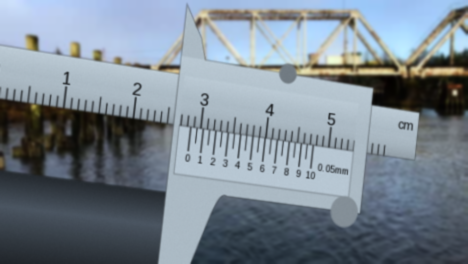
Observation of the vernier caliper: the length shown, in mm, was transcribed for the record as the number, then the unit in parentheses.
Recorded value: 28.5 (mm)
